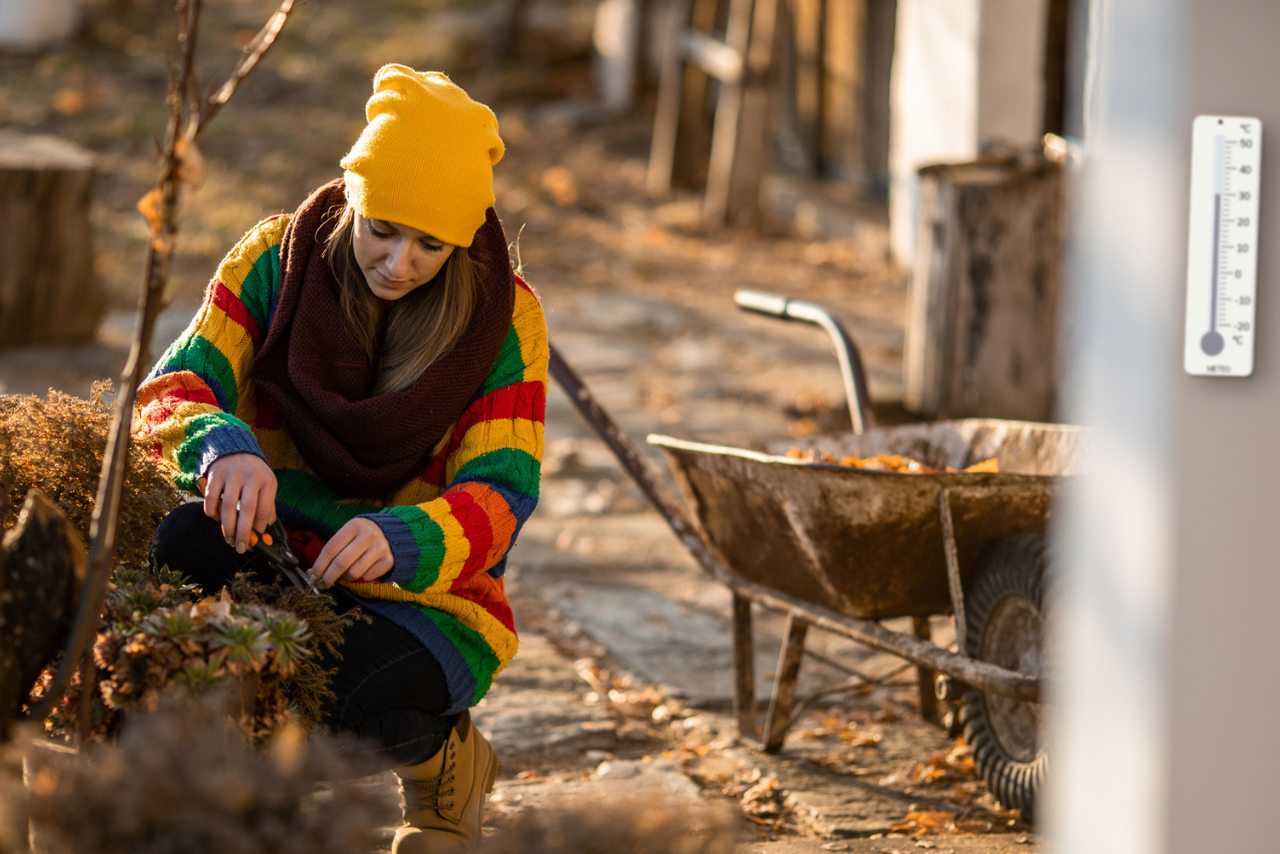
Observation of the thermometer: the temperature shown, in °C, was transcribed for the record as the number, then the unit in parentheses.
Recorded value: 30 (°C)
